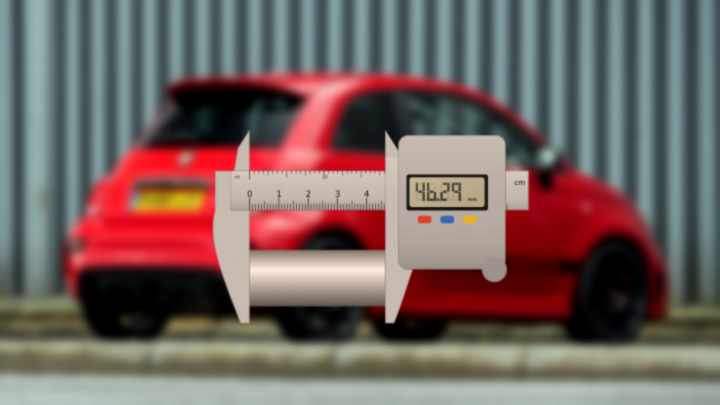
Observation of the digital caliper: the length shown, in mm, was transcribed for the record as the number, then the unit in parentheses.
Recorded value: 46.29 (mm)
